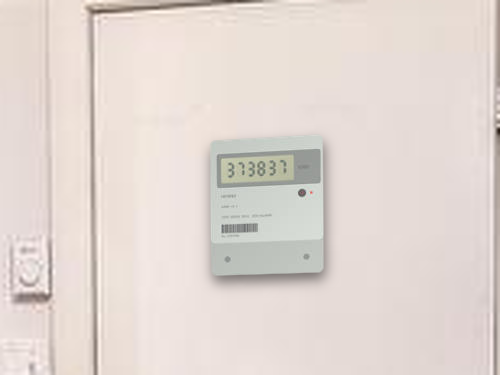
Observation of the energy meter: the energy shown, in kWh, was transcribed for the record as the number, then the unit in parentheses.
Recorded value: 373837 (kWh)
